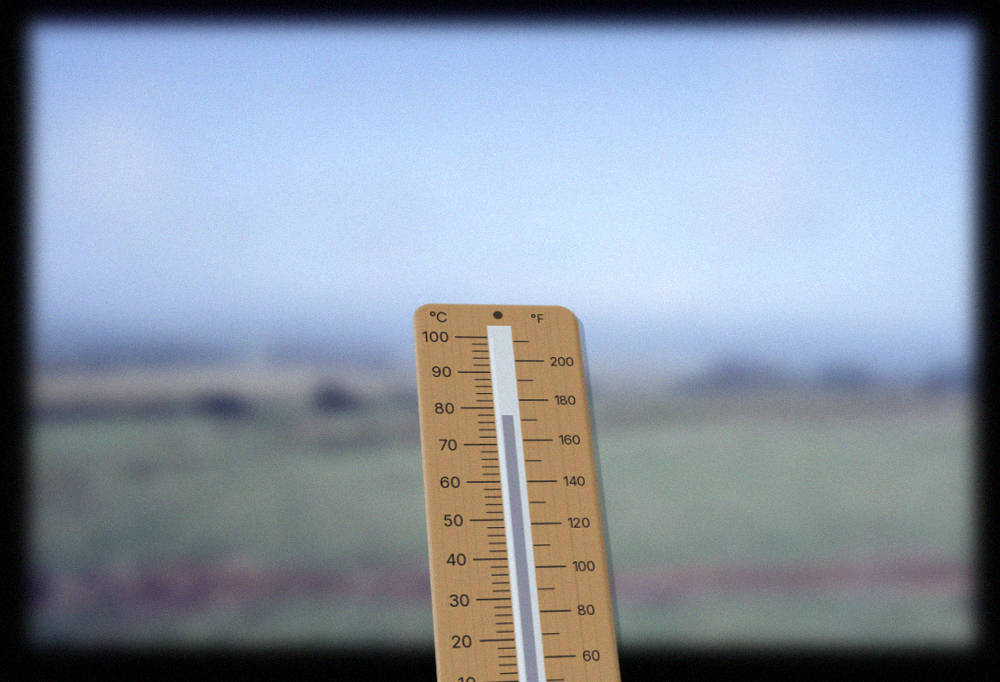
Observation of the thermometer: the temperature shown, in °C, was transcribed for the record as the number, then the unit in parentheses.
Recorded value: 78 (°C)
